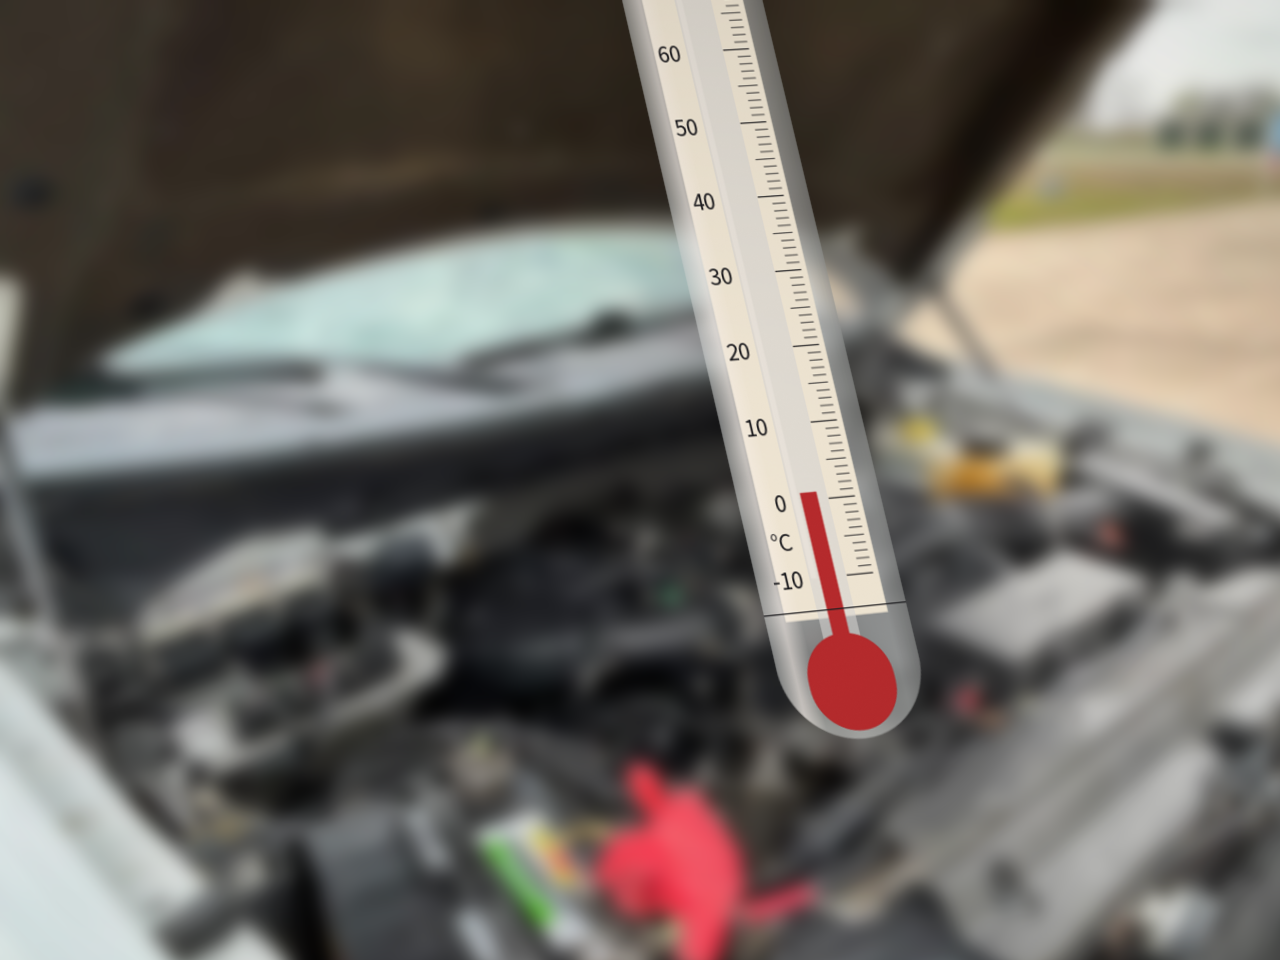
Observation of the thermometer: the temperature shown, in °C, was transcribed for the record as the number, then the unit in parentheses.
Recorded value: 1 (°C)
